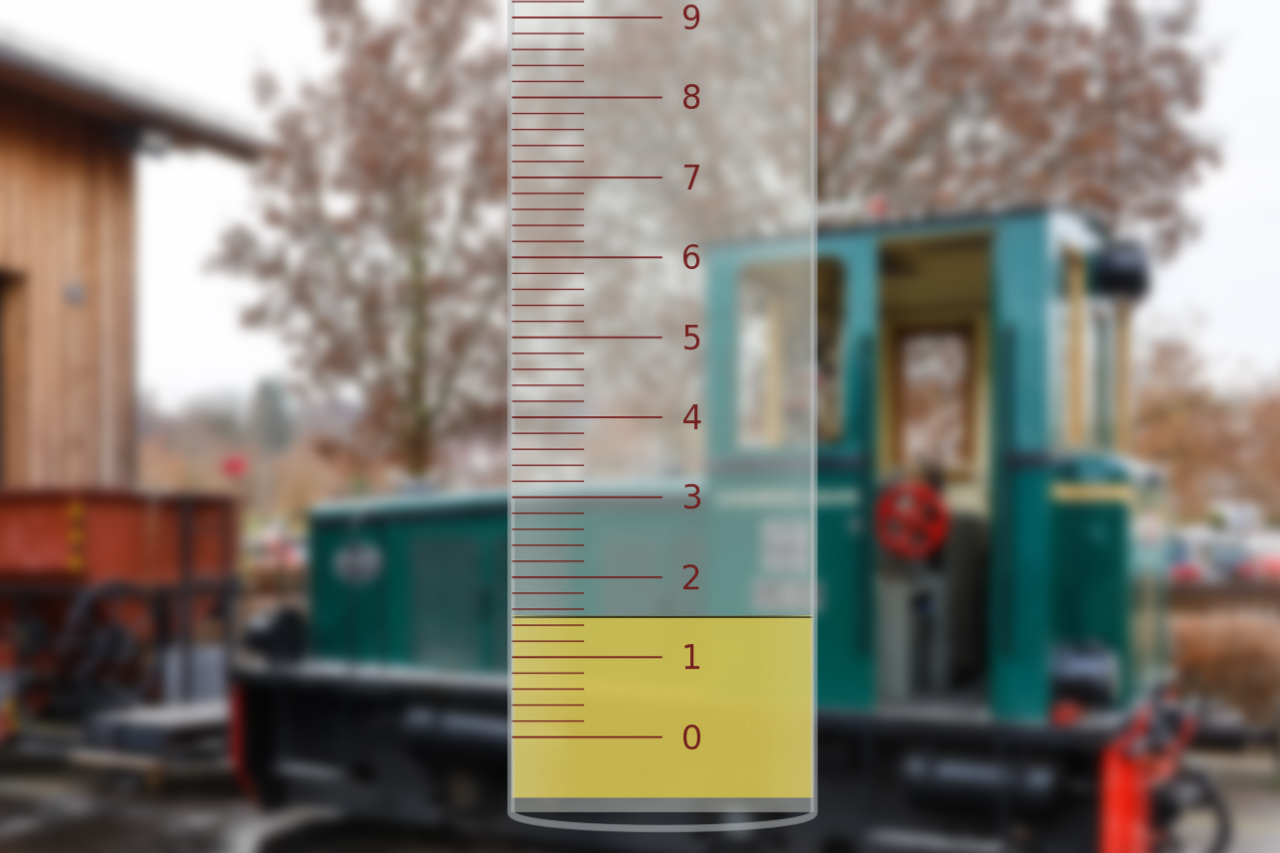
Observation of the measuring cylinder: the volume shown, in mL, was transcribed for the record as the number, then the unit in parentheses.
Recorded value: 1.5 (mL)
